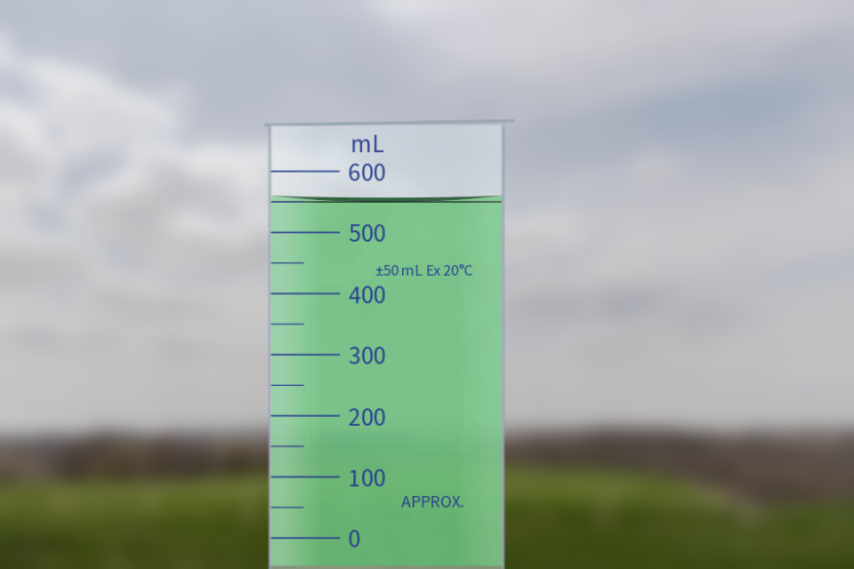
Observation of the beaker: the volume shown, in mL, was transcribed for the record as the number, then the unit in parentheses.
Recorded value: 550 (mL)
